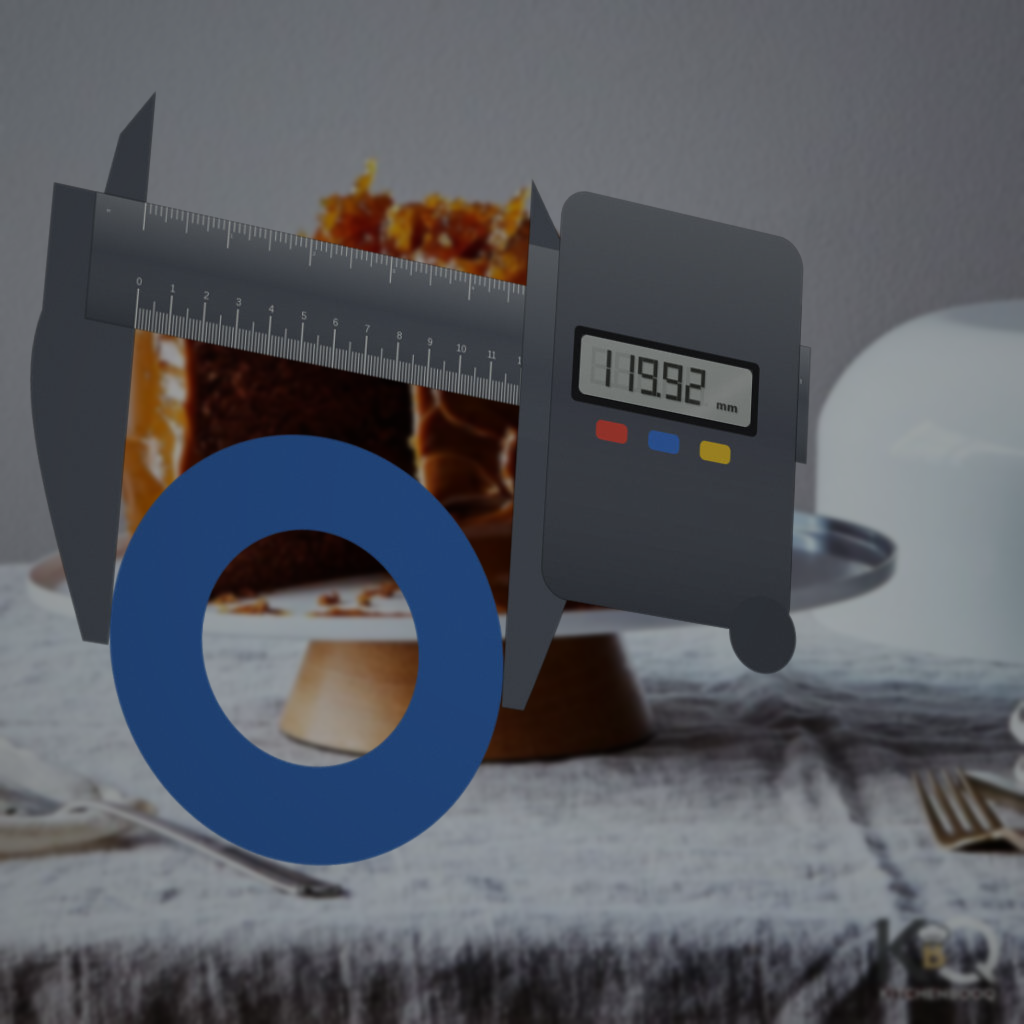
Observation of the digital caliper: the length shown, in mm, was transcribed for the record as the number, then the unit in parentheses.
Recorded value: 119.92 (mm)
